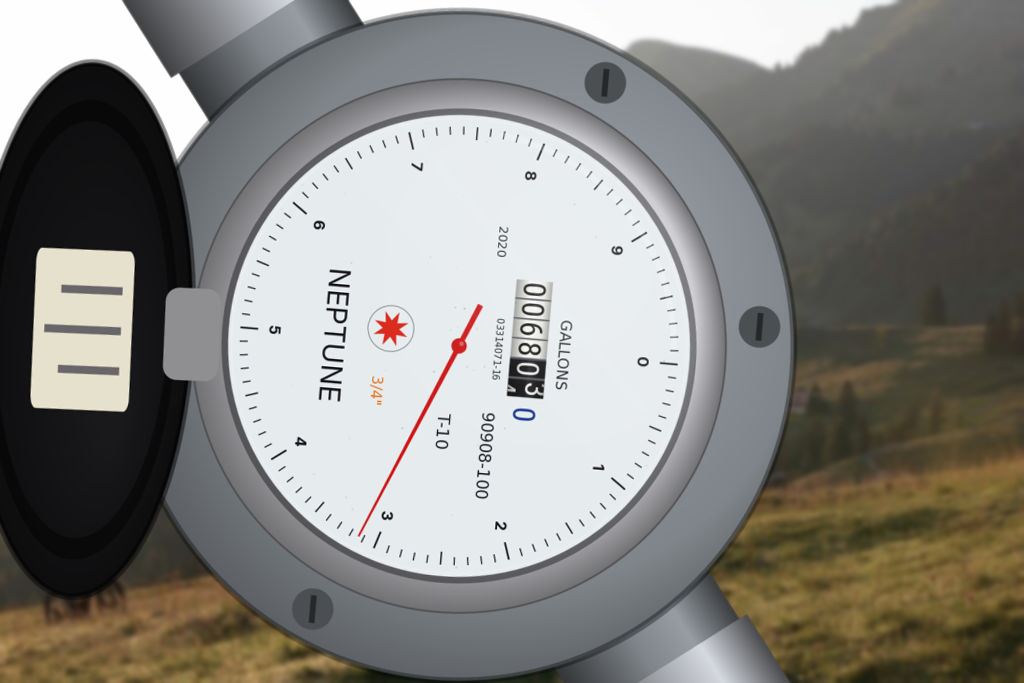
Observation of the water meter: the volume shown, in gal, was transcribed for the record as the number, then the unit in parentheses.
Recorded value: 68033.1 (gal)
